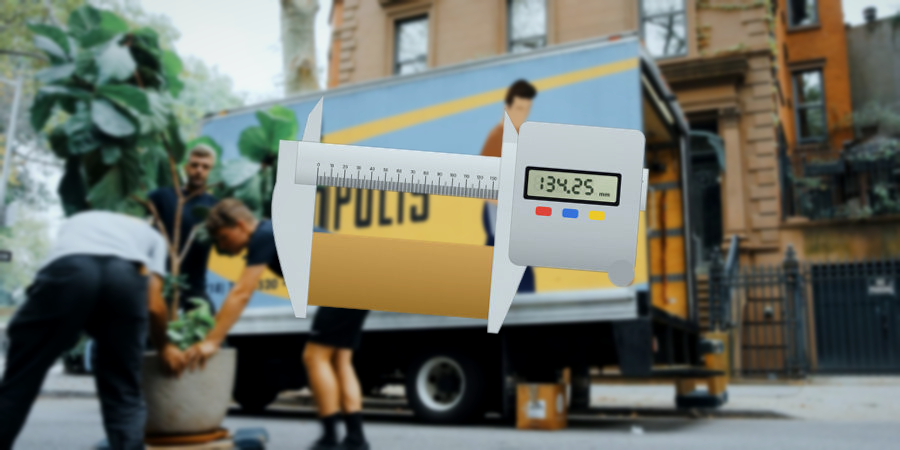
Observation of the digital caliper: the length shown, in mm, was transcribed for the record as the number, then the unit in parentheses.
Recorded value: 134.25 (mm)
